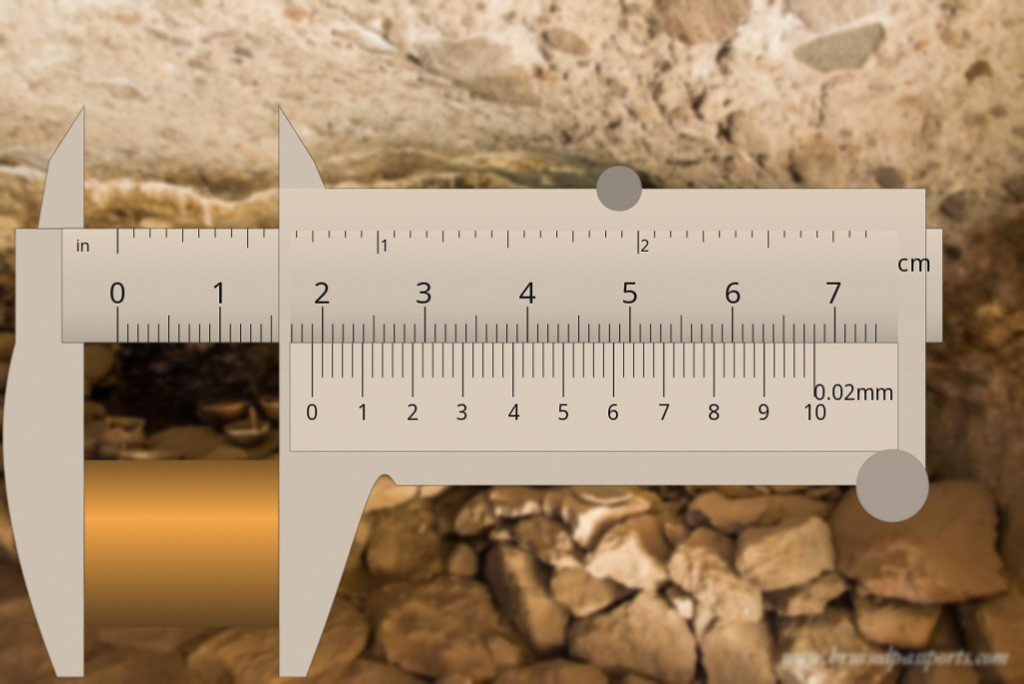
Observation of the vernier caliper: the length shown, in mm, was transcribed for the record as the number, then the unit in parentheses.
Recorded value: 19.0 (mm)
